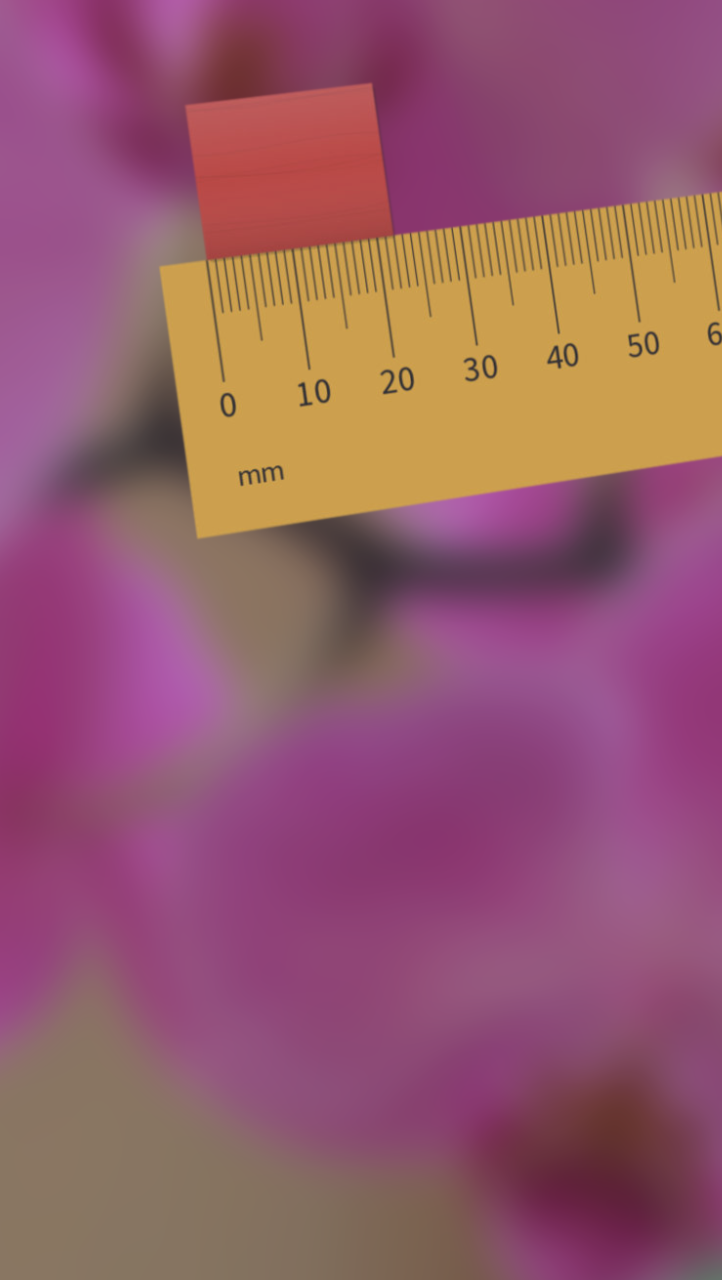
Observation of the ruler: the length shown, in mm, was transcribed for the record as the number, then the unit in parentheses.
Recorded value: 22 (mm)
